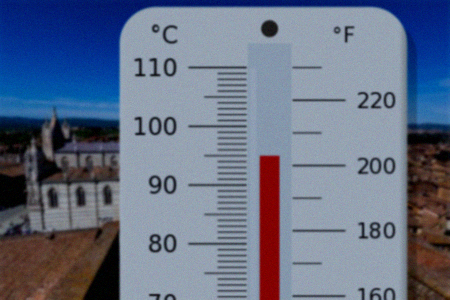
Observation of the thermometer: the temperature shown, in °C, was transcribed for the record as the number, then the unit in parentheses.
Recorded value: 95 (°C)
